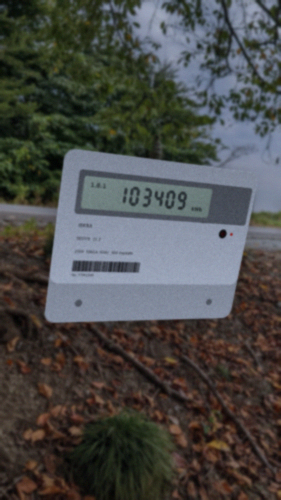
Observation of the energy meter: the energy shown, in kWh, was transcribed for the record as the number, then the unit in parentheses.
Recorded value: 103409 (kWh)
